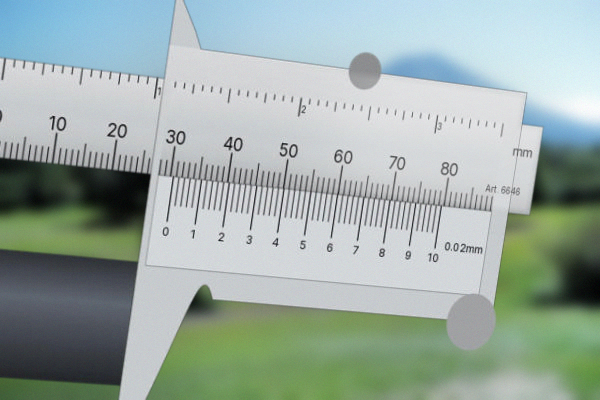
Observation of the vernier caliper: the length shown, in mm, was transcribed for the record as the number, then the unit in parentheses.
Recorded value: 30.5 (mm)
